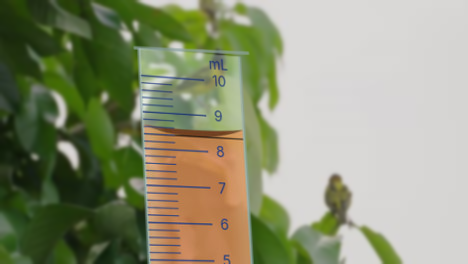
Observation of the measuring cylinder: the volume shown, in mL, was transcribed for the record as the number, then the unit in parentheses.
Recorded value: 8.4 (mL)
